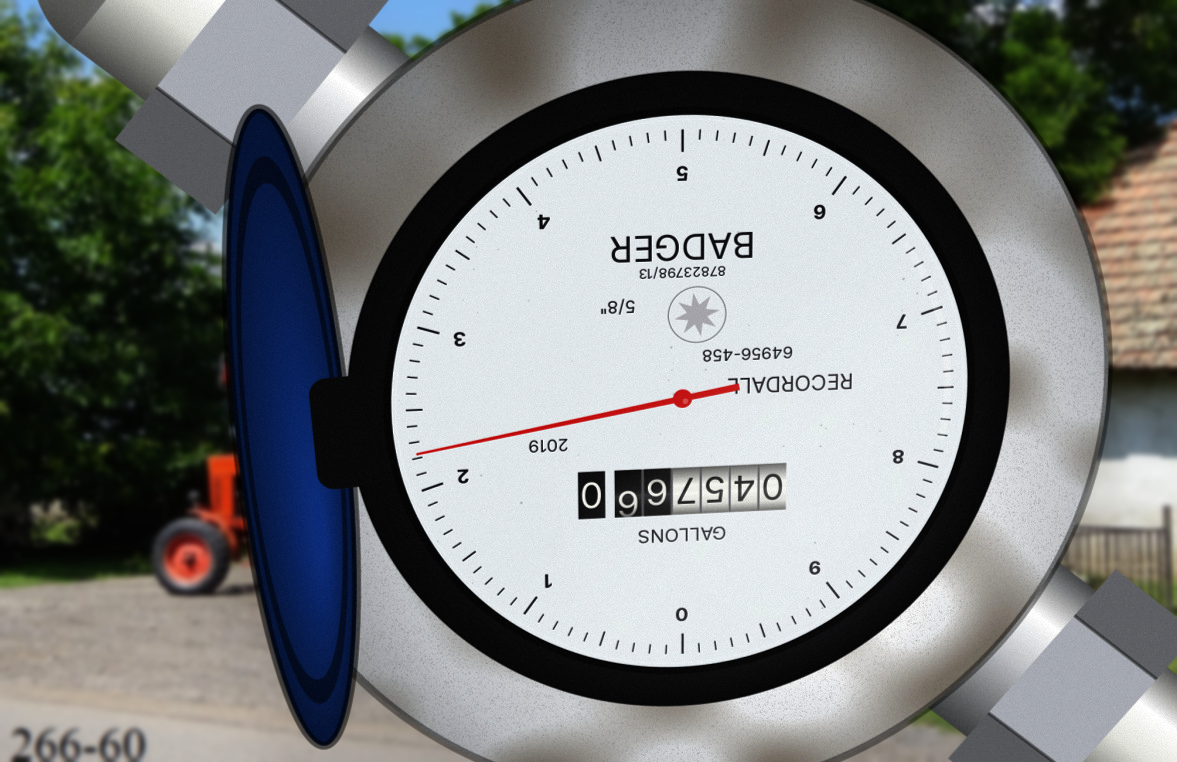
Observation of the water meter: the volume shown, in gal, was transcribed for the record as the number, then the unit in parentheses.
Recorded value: 457662.2 (gal)
